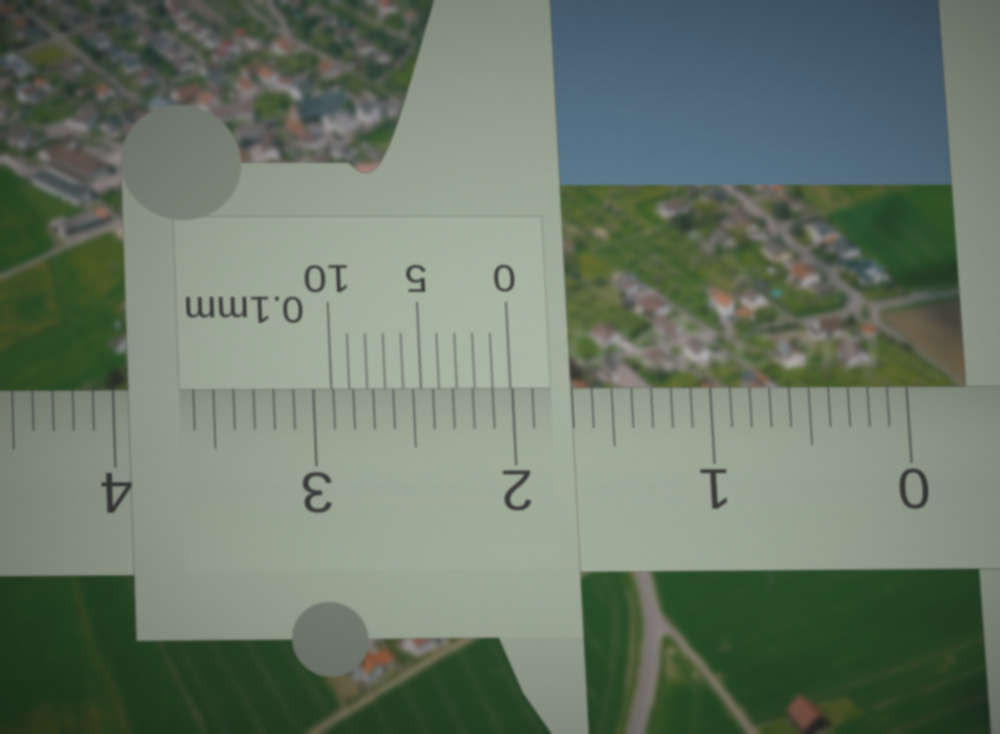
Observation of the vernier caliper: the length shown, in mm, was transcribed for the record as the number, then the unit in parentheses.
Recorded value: 20.1 (mm)
